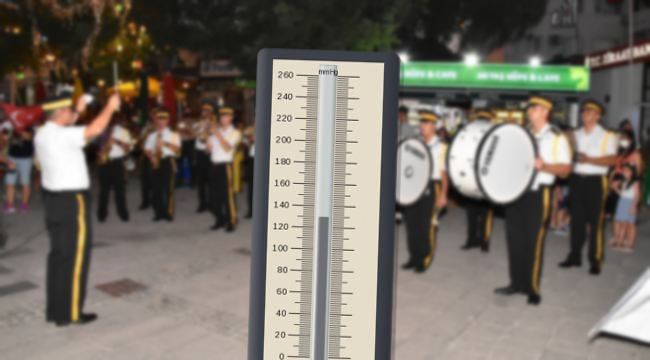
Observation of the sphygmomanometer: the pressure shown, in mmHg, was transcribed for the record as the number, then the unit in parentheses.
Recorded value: 130 (mmHg)
